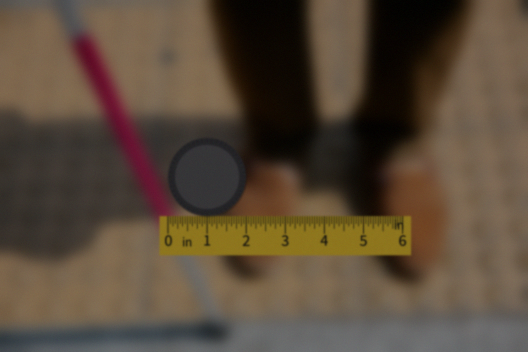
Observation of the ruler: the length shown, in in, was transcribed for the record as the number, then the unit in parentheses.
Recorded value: 2 (in)
